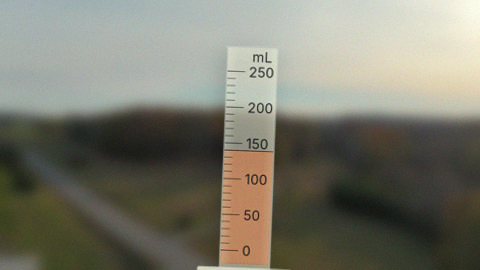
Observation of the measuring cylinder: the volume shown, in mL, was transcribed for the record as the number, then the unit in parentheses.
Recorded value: 140 (mL)
